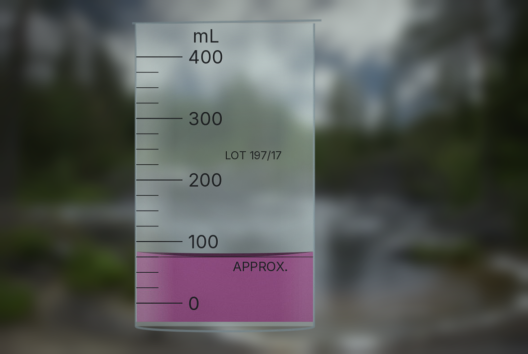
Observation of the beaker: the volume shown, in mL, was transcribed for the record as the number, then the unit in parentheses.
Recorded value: 75 (mL)
